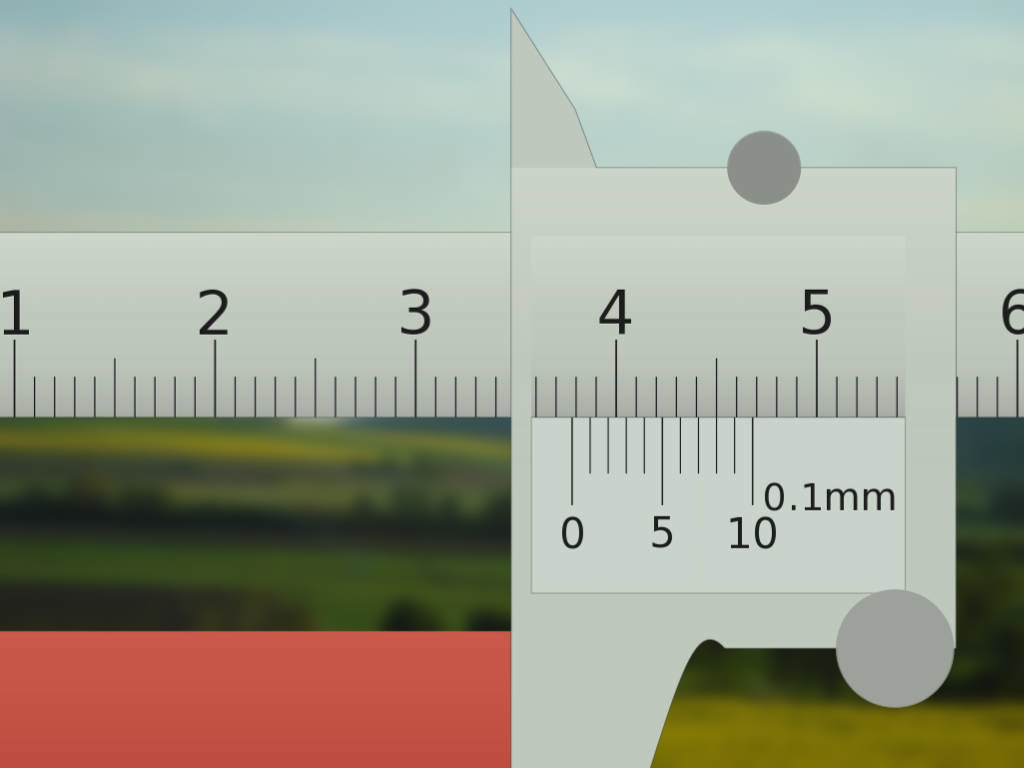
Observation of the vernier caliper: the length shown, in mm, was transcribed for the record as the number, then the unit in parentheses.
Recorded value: 37.8 (mm)
